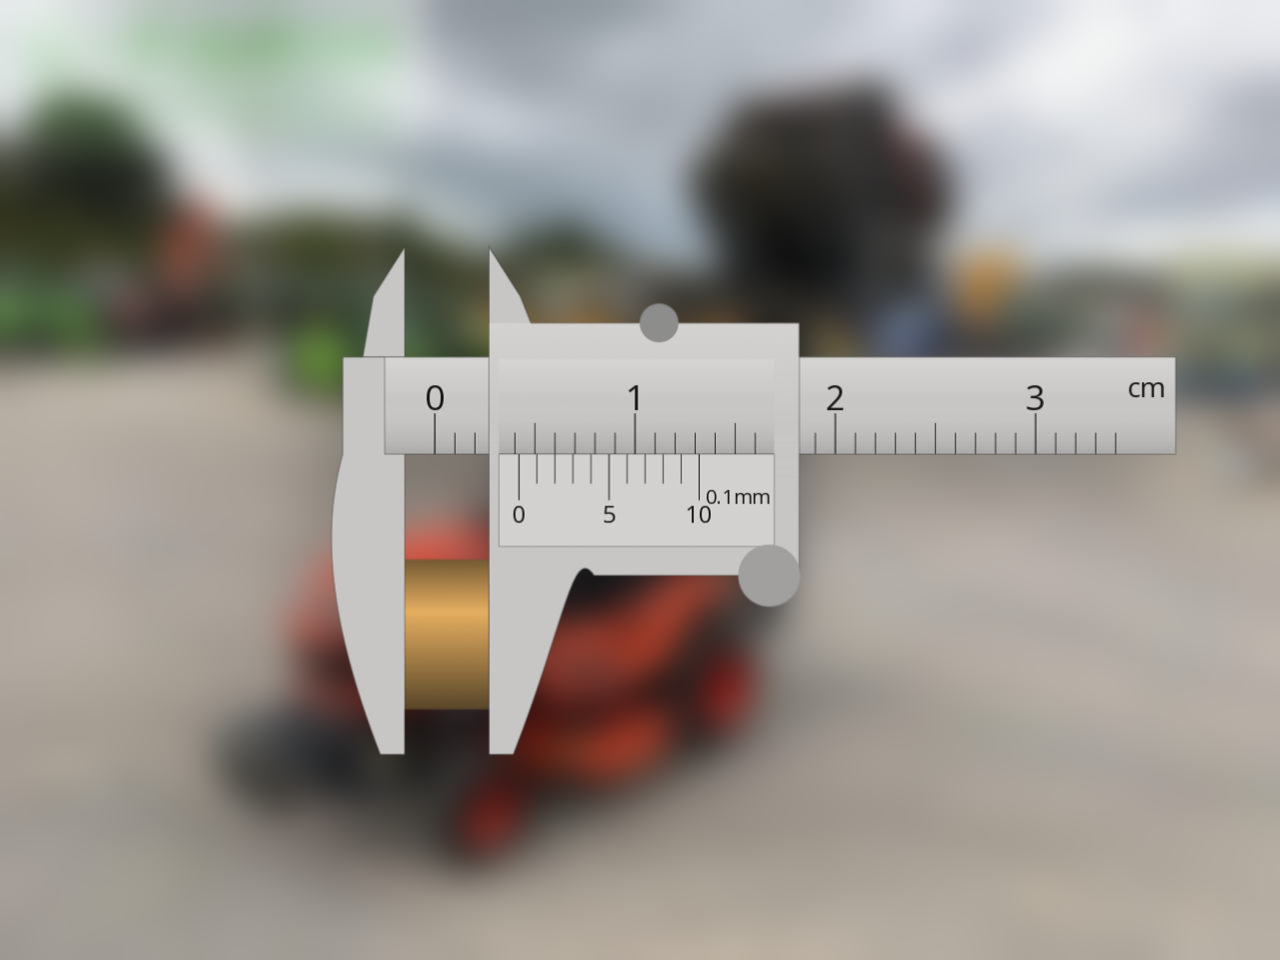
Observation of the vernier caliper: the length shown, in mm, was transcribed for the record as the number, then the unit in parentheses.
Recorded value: 4.2 (mm)
